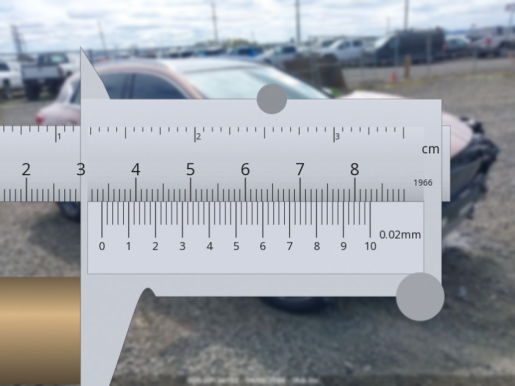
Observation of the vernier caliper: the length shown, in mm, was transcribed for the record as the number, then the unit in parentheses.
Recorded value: 33.8 (mm)
